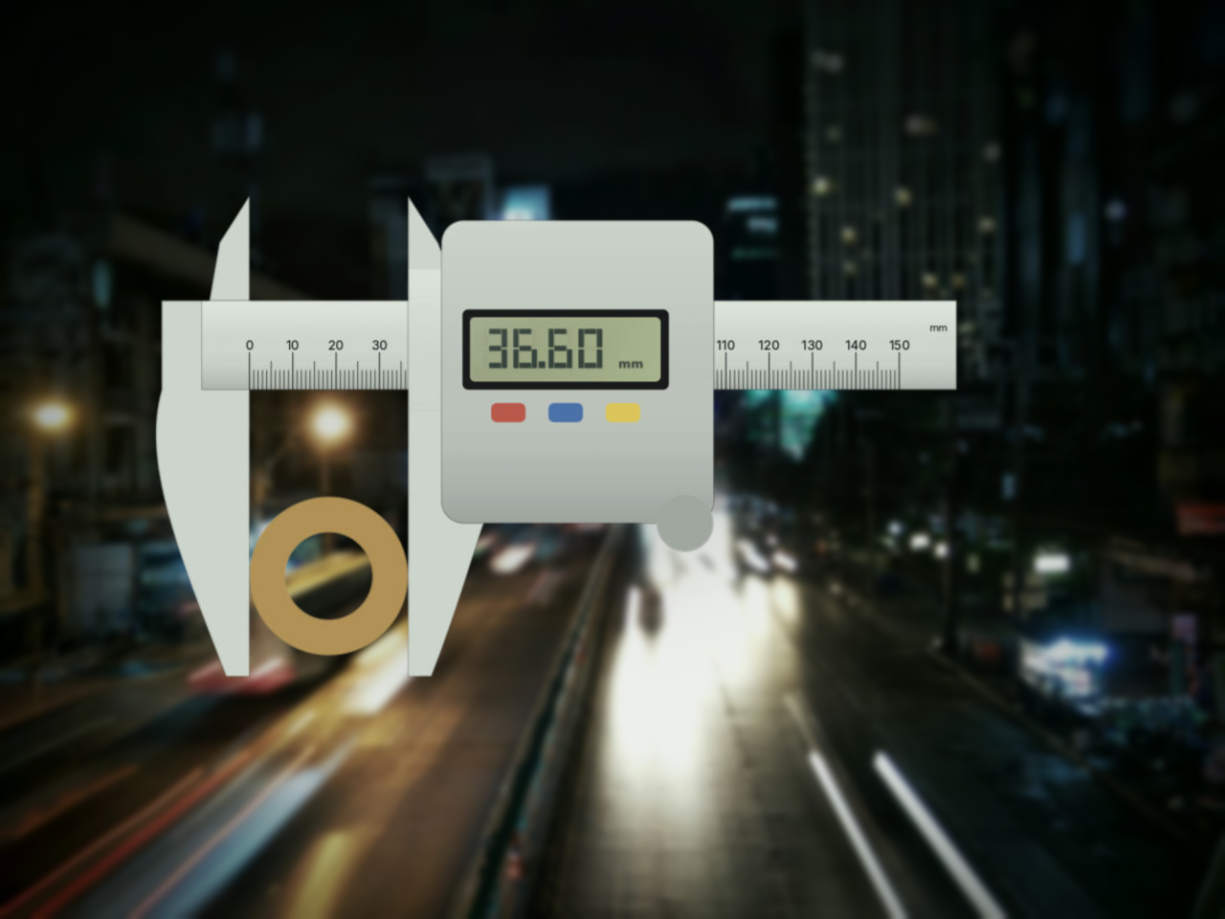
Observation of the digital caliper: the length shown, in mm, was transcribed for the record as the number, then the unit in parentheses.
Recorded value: 36.60 (mm)
